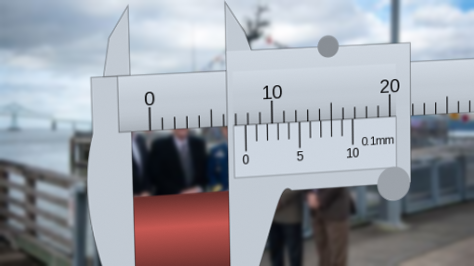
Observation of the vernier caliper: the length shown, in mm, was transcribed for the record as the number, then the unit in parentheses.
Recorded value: 7.8 (mm)
